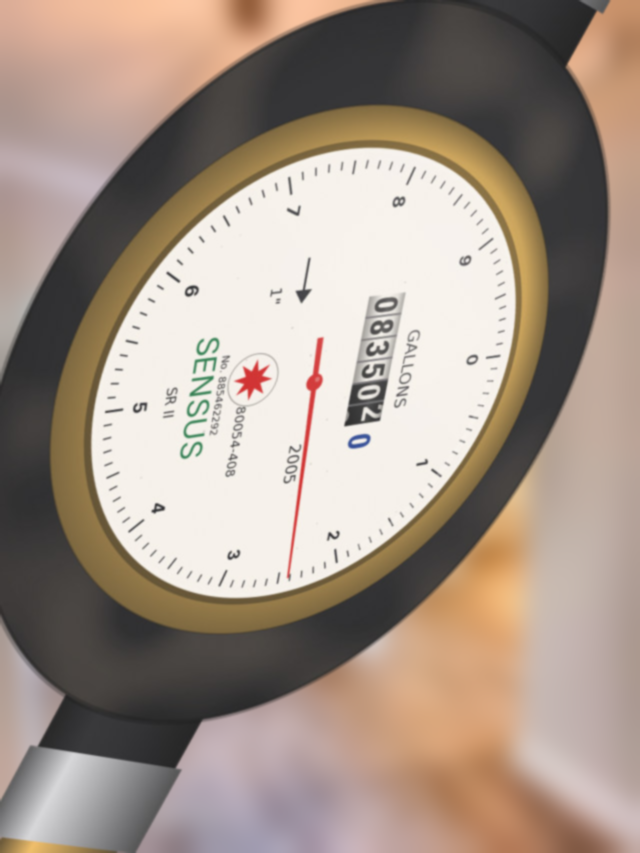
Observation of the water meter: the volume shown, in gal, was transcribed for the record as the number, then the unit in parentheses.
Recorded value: 835022.4 (gal)
